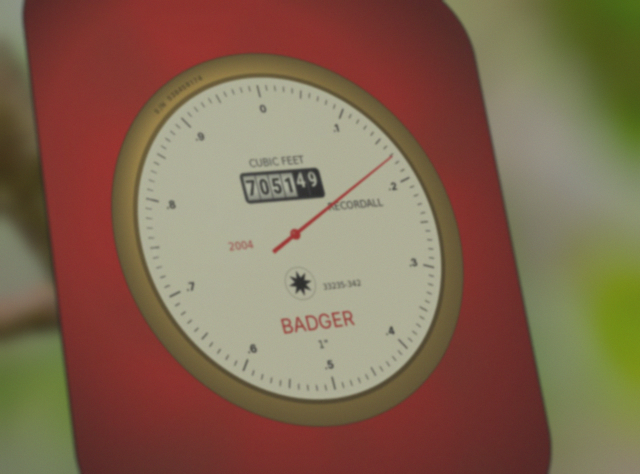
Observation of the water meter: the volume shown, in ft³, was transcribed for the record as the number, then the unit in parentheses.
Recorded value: 705149.17 (ft³)
